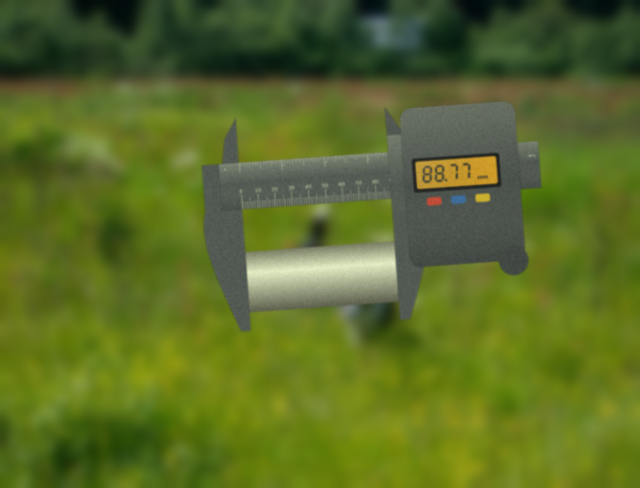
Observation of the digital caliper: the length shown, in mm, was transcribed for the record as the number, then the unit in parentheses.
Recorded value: 88.77 (mm)
